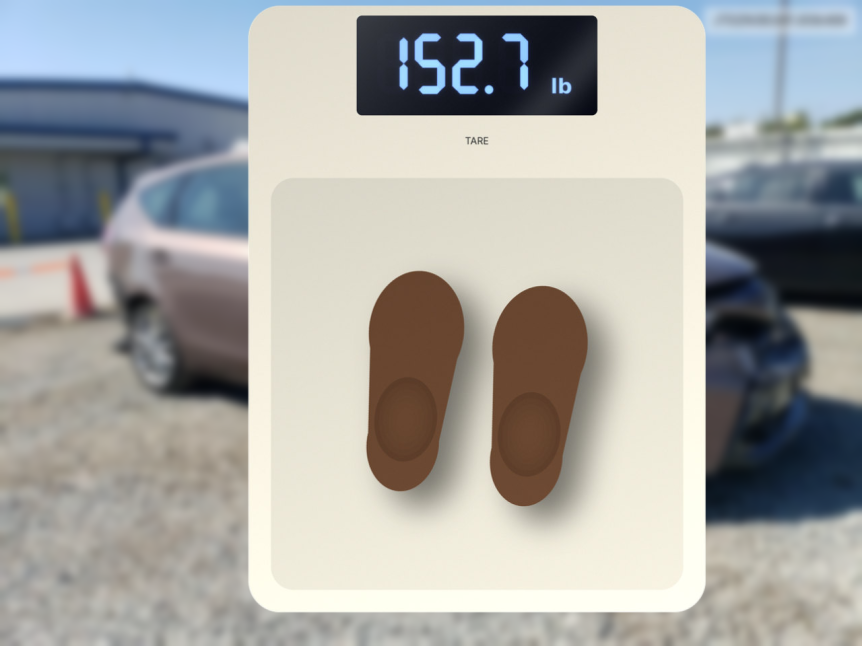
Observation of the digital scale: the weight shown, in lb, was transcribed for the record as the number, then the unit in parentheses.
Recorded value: 152.7 (lb)
